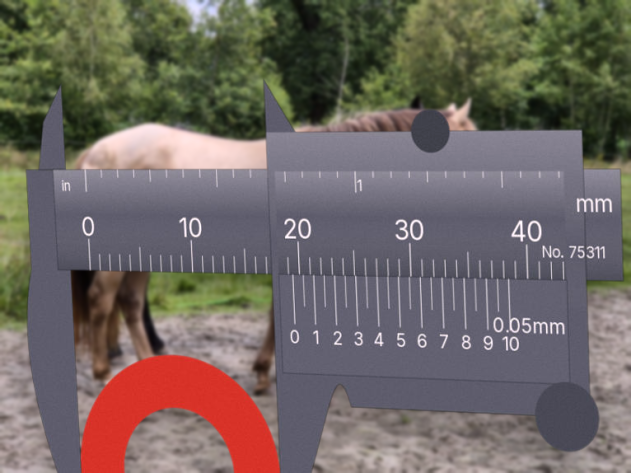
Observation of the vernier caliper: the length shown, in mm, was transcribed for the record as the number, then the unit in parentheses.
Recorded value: 19.4 (mm)
